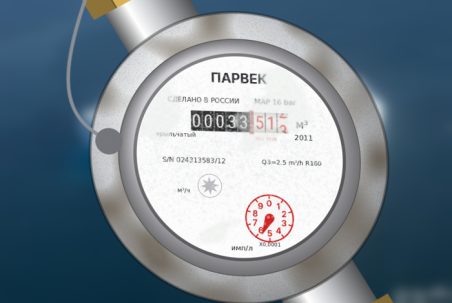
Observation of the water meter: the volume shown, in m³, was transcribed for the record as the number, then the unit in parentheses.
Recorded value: 33.5125 (m³)
